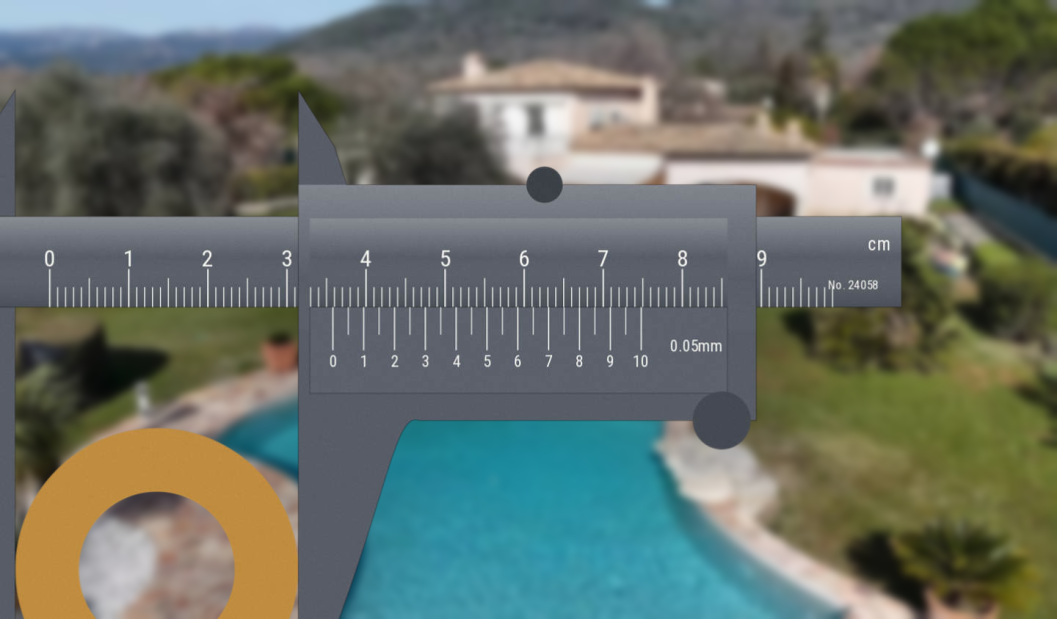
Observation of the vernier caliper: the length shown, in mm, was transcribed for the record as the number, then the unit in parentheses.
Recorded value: 35.8 (mm)
